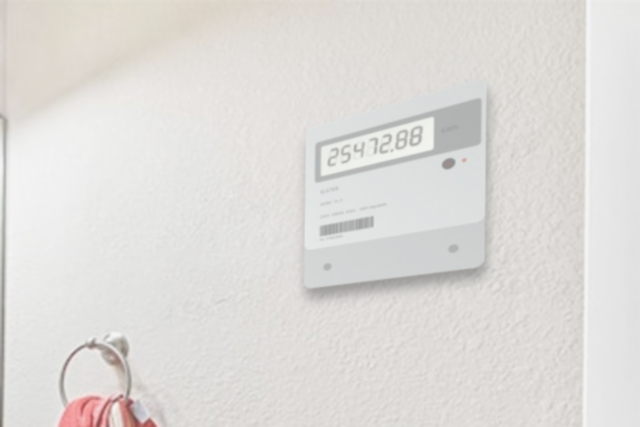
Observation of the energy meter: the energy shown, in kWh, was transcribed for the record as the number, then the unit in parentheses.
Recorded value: 25472.88 (kWh)
